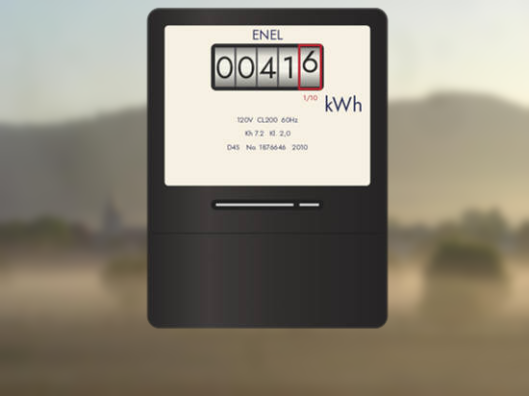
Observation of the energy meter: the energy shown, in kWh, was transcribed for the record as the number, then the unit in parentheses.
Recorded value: 41.6 (kWh)
